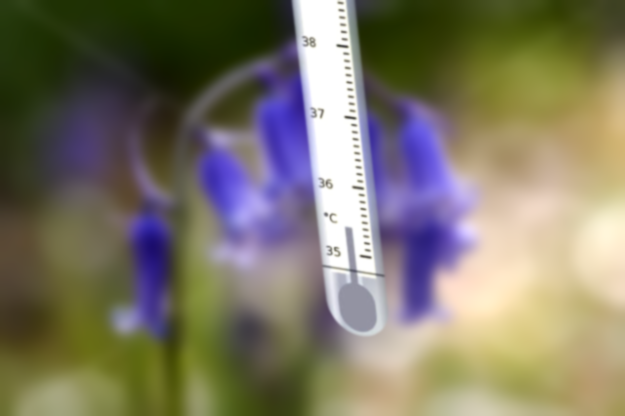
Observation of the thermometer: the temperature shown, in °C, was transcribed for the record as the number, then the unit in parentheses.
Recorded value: 35.4 (°C)
